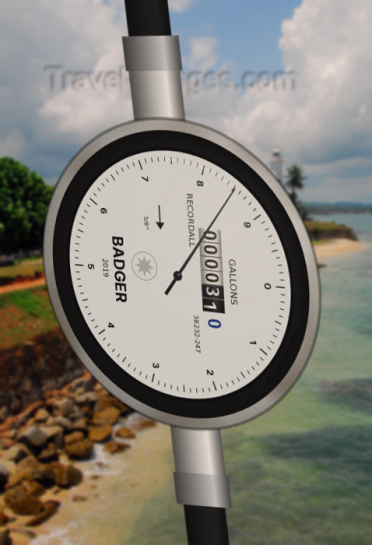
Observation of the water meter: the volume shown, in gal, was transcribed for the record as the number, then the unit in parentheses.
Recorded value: 308.5 (gal)
